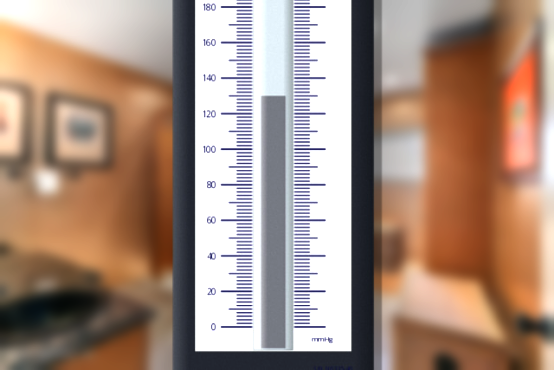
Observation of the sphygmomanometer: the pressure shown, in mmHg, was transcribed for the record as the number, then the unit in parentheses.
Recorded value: 130 (mmHg)
